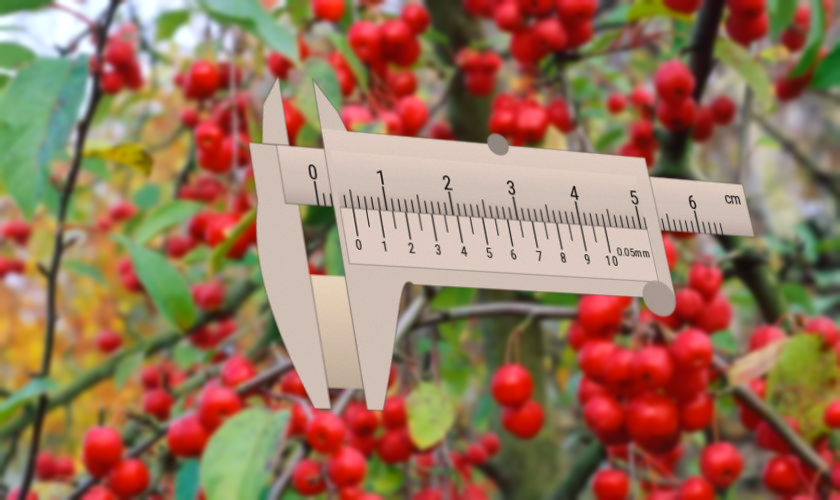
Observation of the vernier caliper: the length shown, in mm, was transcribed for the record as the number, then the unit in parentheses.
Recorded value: 5.0 (mm)
